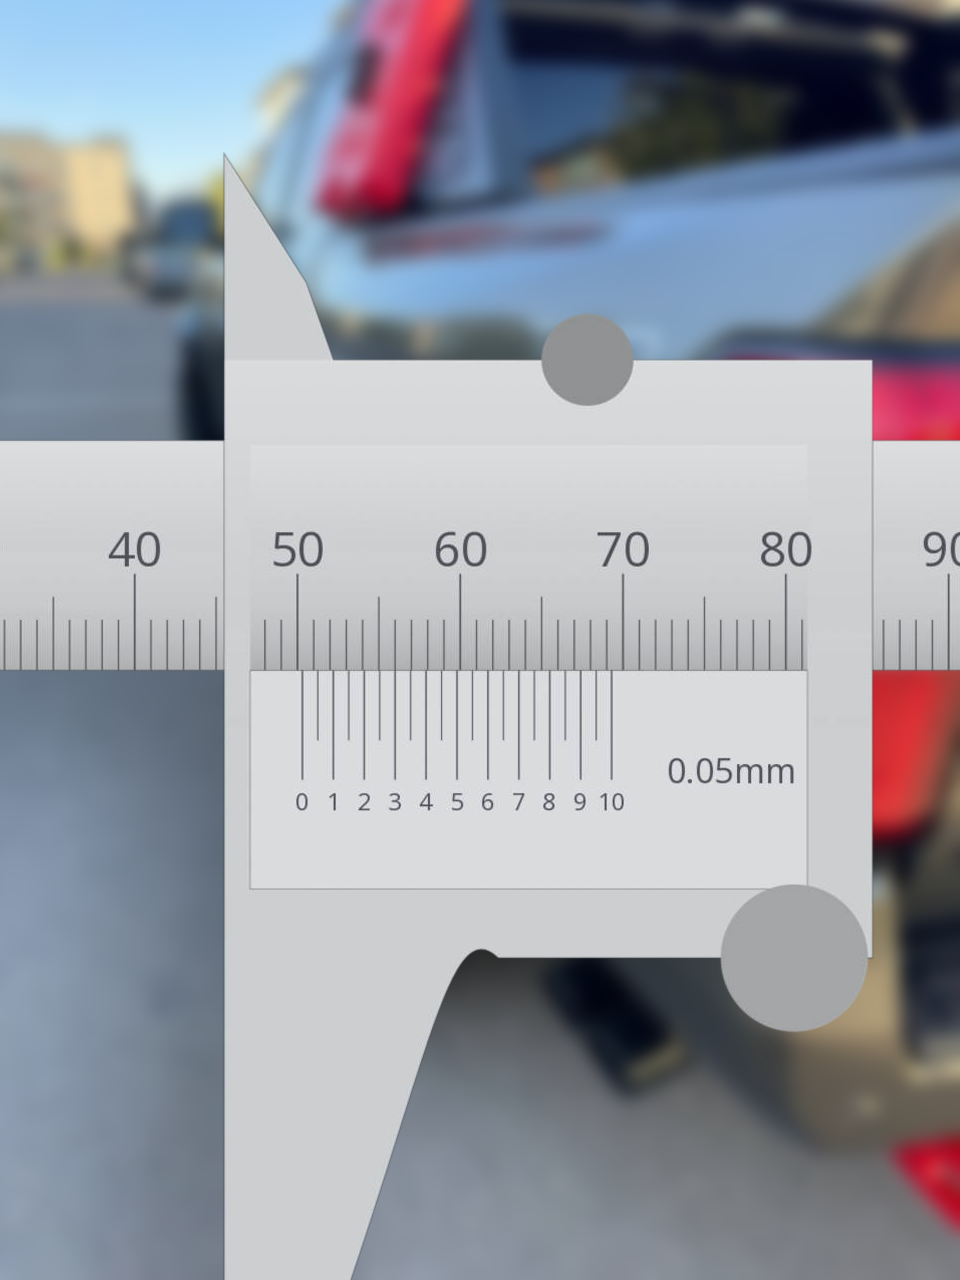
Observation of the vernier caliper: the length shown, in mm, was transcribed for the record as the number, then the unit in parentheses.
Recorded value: 50.3 (mm)
